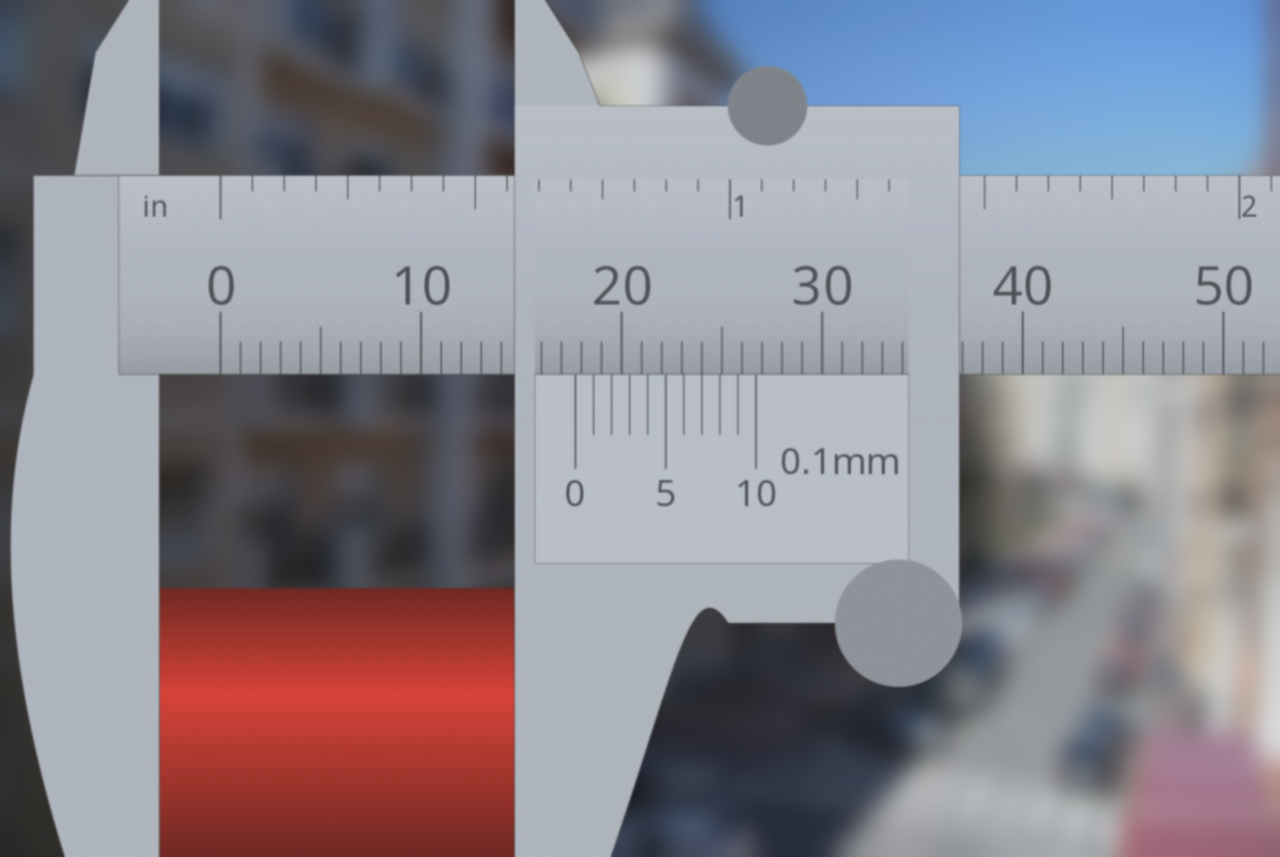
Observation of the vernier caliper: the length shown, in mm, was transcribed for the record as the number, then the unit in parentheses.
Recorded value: 17.7 (mm)
